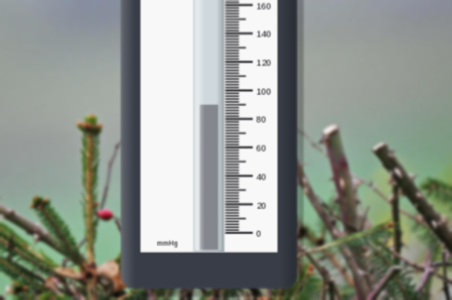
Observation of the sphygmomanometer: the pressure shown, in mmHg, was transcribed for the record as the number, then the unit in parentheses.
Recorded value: 90 (mmHg)
